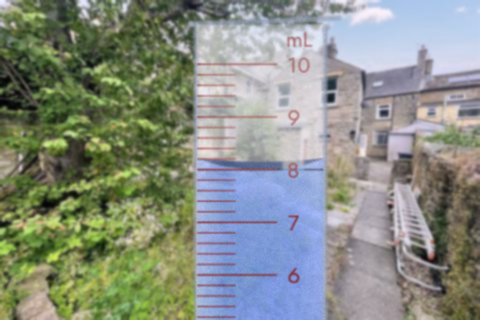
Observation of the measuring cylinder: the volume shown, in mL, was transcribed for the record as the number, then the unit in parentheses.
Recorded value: 8 (mL)
